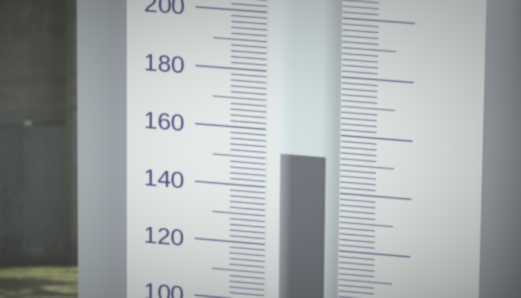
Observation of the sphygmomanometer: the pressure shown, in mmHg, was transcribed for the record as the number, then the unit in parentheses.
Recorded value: 152 (mmHg)
